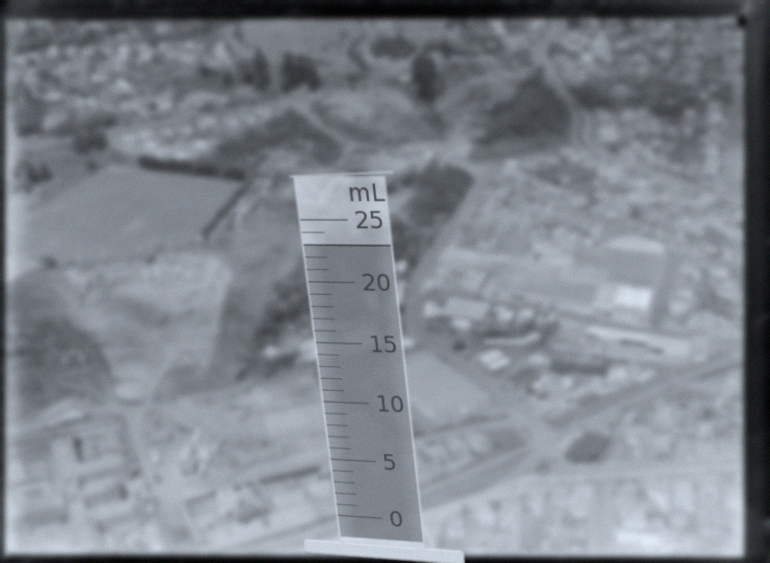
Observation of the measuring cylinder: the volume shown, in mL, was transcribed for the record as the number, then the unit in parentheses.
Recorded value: 23 (mL)
